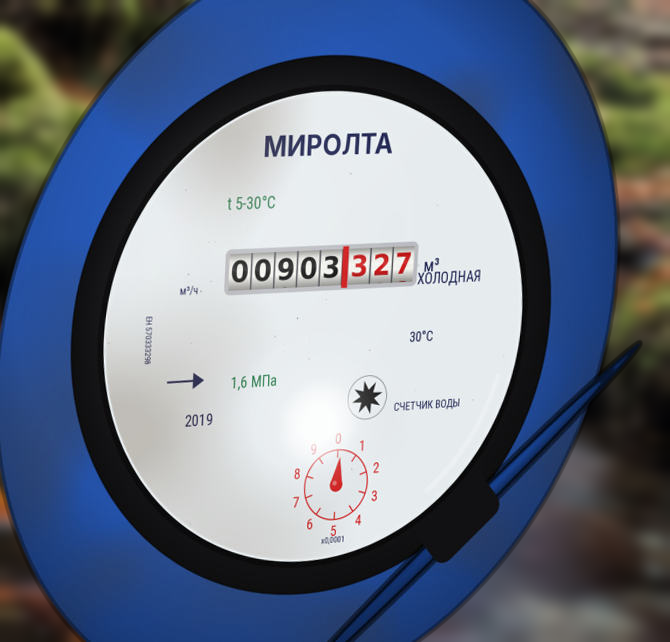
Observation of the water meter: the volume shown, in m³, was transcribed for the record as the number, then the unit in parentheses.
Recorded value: 903.3270 (m³)
